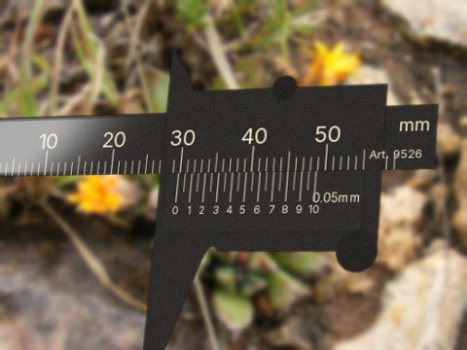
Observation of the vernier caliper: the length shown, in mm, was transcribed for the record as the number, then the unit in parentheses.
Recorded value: 29.8 (mm)
